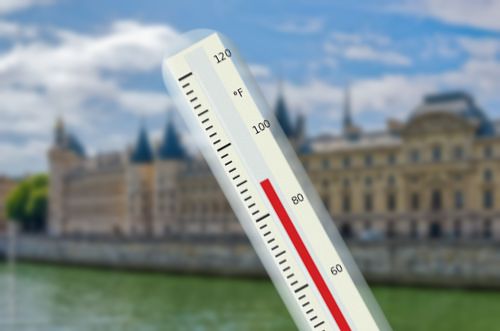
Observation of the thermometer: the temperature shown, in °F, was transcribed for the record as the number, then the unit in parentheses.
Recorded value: 88 (°F)
